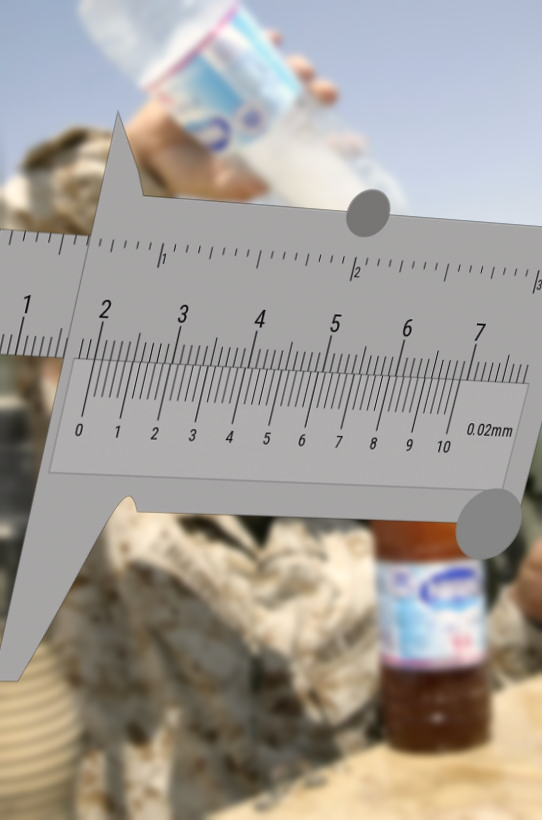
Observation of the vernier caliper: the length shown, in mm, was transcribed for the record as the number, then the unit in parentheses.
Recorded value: 20.0 (mm)
